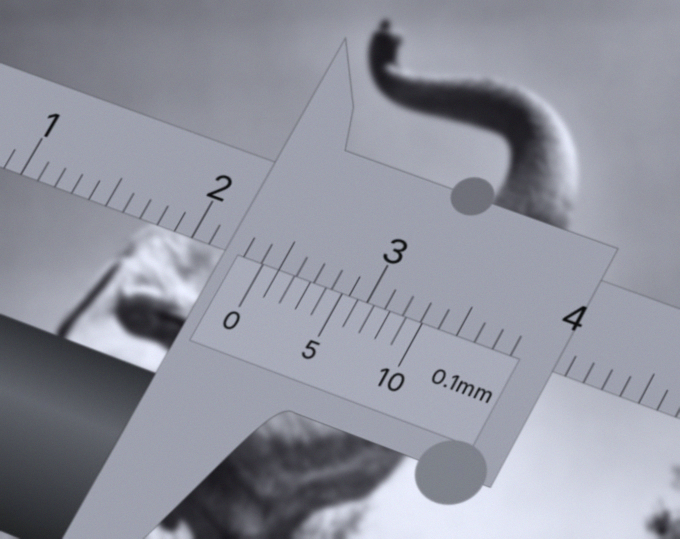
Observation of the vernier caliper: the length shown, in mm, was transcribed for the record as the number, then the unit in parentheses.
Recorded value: 24.1 (mm)
